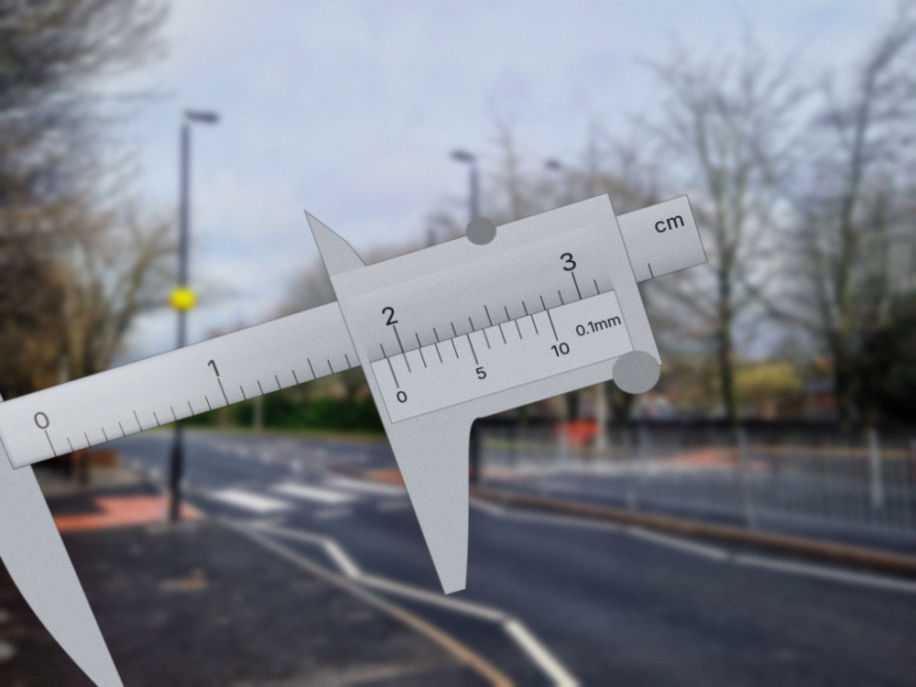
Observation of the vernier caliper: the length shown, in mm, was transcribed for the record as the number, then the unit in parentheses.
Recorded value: 19.1 (mm)
